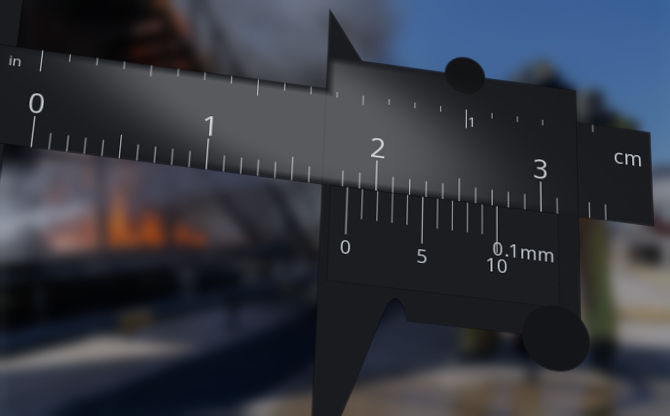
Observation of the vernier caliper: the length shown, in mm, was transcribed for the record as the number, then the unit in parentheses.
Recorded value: 18.3 (mm)
